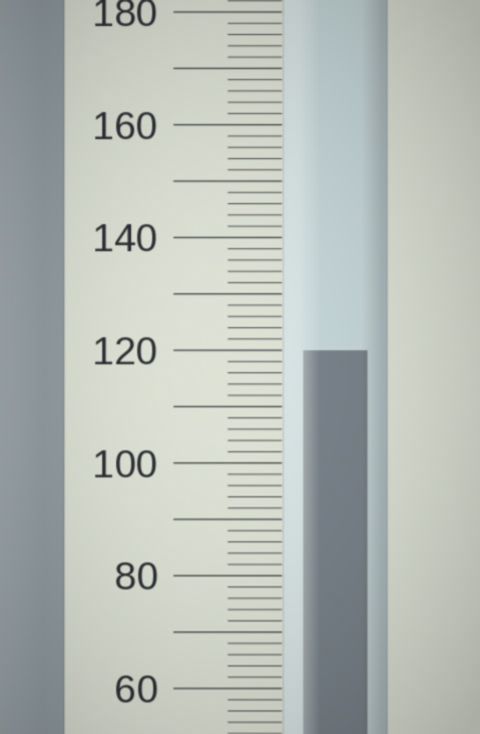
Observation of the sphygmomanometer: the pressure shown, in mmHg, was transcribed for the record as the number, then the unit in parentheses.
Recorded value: 120 (mmHg)
